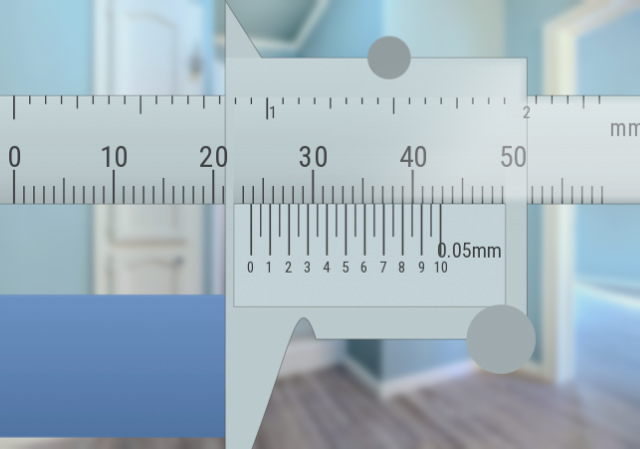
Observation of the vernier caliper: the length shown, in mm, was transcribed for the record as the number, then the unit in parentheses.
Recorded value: 23.8 (mm)
